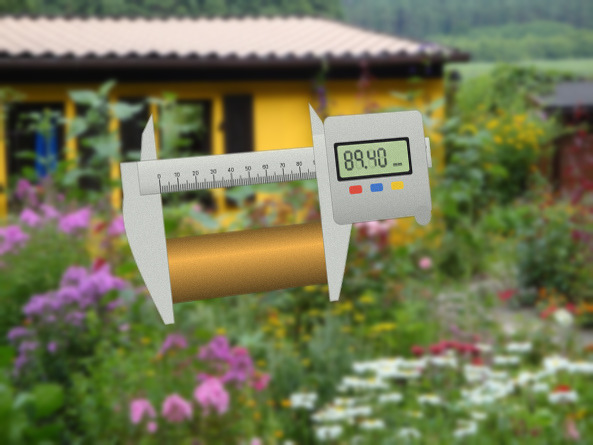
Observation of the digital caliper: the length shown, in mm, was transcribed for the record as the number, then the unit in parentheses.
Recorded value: 89.40 (mm)
